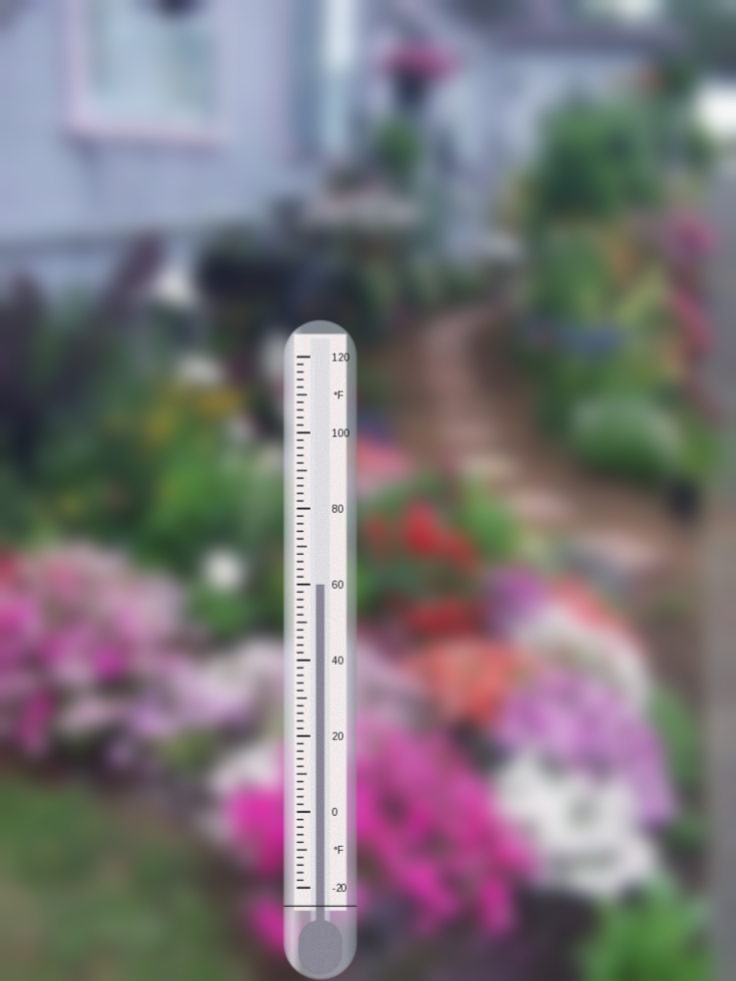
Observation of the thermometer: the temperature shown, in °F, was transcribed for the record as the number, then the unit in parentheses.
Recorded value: 60 (°F)
